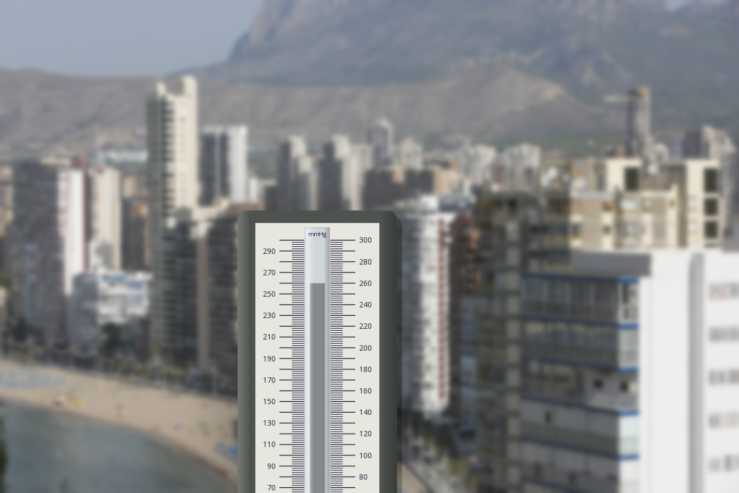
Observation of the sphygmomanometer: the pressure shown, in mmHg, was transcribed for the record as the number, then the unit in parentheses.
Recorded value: 260 (mmHg)
